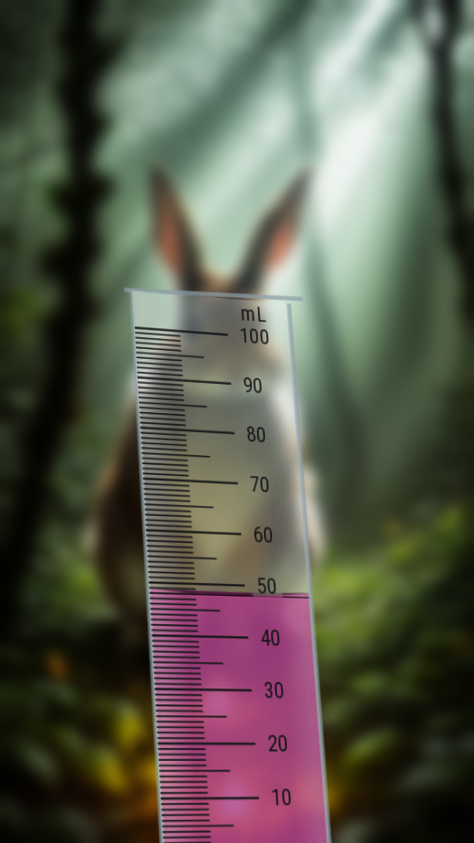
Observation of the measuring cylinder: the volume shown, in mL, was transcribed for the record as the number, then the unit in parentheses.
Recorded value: 48 (mL)
